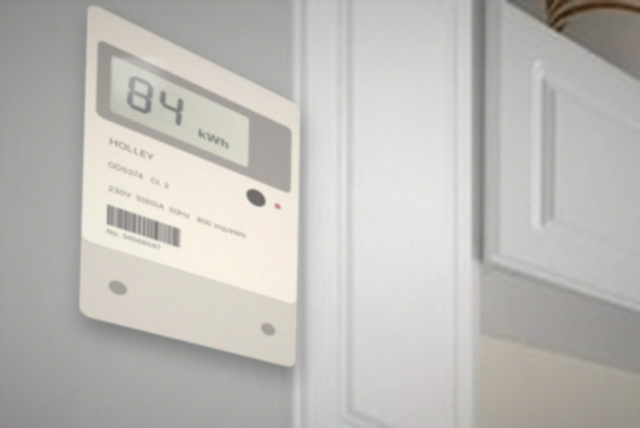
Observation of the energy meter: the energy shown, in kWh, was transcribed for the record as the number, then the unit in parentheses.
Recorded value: 84 (kWh)
